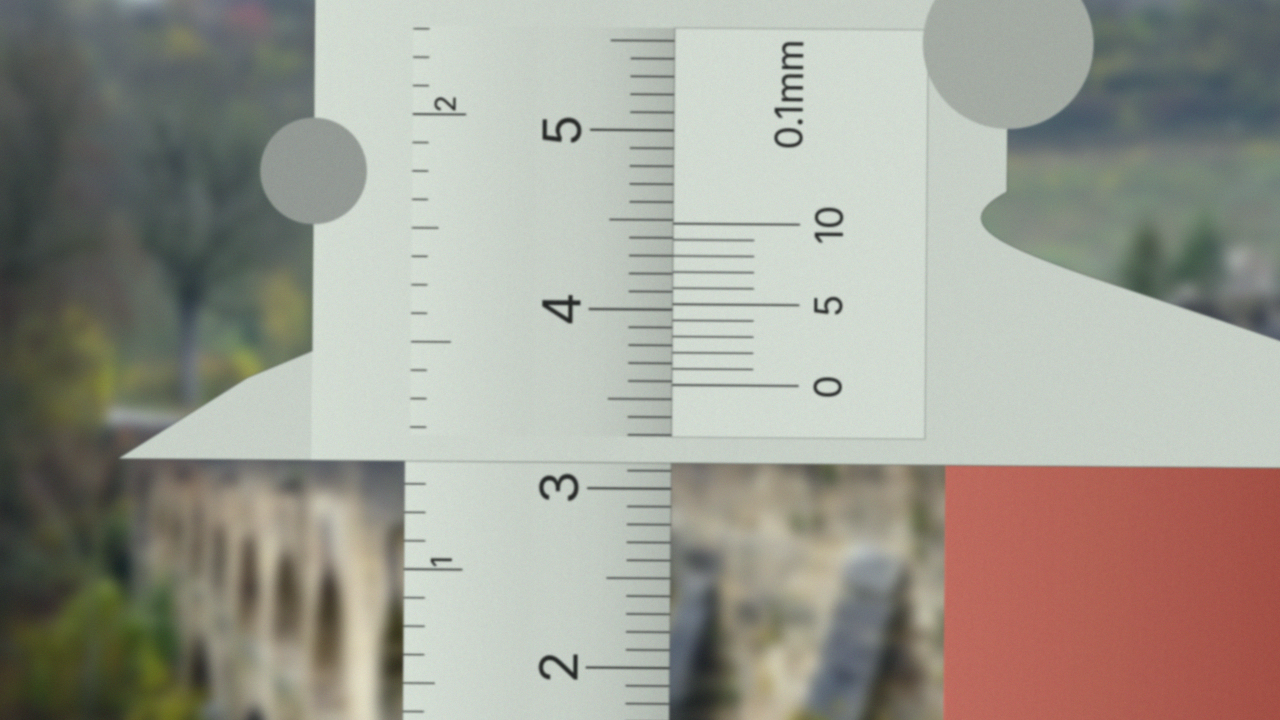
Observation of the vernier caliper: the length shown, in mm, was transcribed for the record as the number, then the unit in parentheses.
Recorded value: 35.8 (mm)
